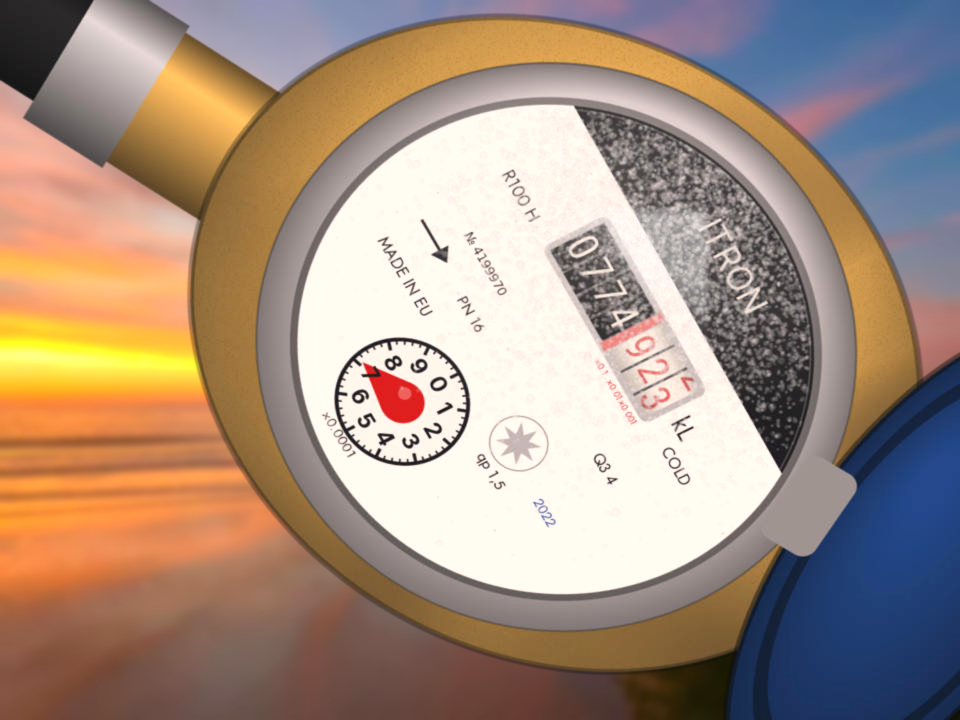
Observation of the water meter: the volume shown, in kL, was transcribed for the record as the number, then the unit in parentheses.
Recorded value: 774.9227 (kL)
